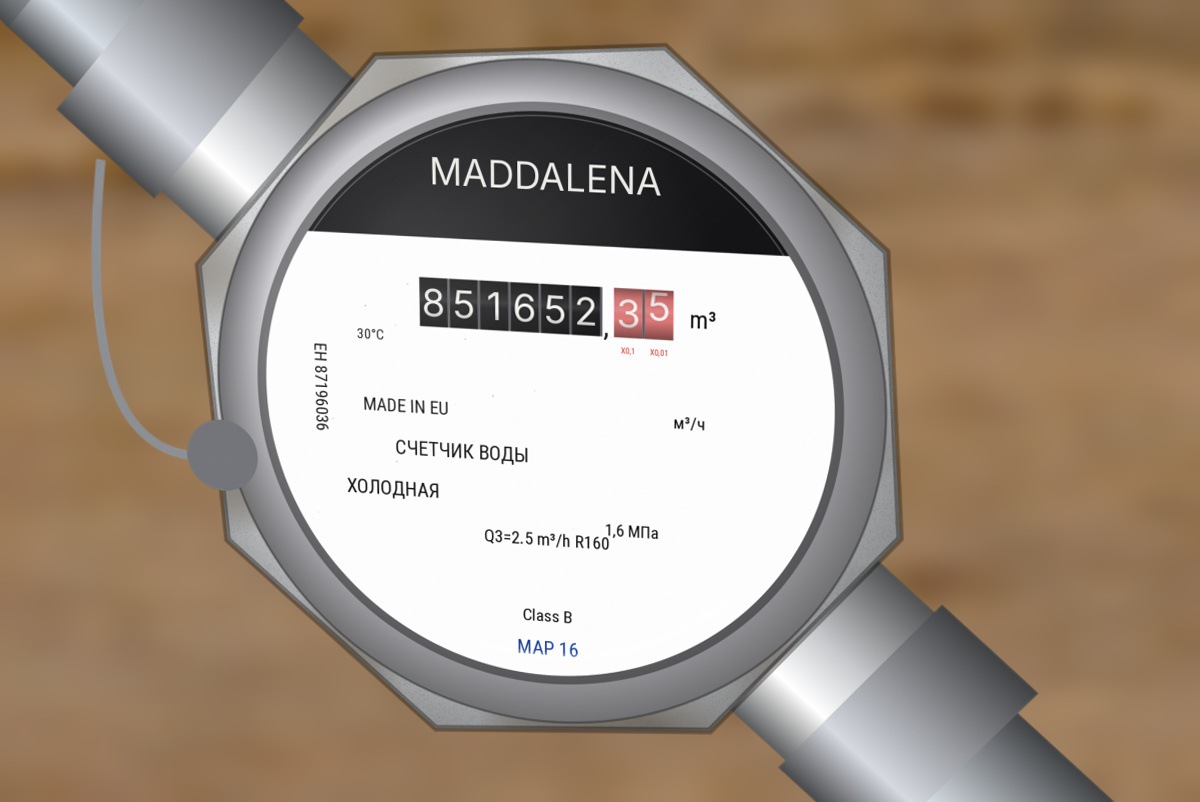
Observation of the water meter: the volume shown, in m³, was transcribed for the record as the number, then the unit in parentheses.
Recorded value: 851652.35 (m³)
